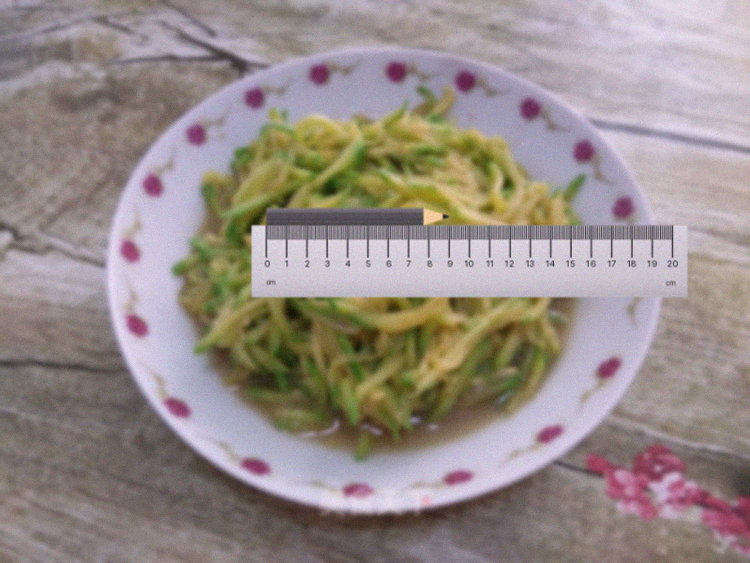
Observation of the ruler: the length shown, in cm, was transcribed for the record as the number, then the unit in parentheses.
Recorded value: 9 (cm)
